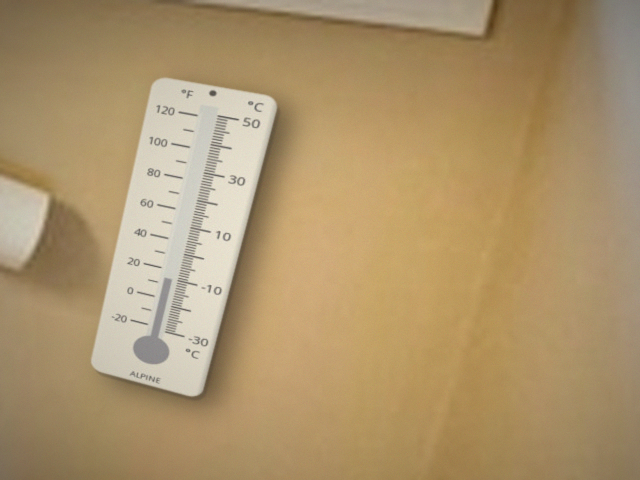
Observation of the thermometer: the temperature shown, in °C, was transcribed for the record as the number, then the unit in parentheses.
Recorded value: -10 (°C)
